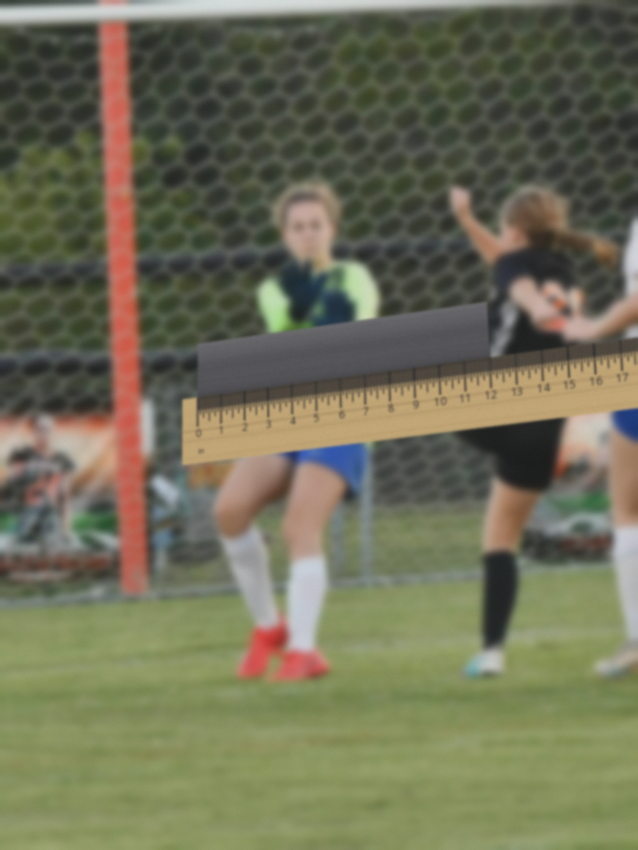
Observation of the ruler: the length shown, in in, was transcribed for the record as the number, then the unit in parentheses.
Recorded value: 12 (in)
